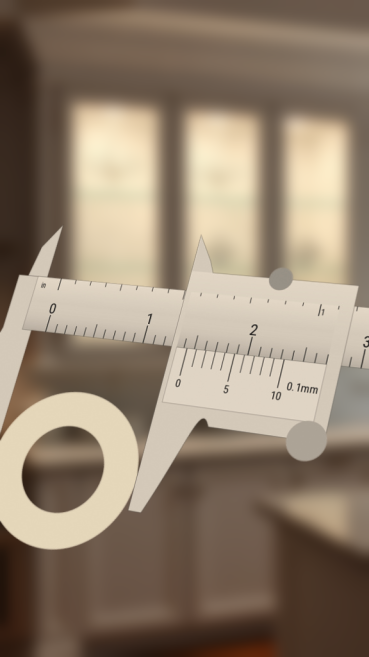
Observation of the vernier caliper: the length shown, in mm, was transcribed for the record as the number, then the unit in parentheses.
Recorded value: 14.3 (mm)
